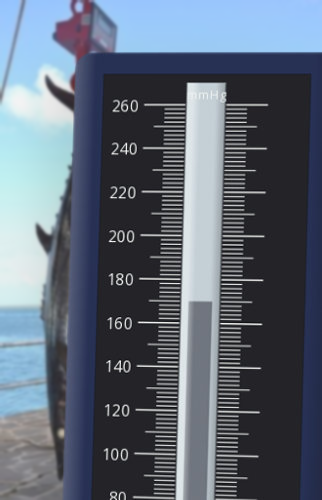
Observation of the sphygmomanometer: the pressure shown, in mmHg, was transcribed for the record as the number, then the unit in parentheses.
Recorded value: 170 (mmHg)
